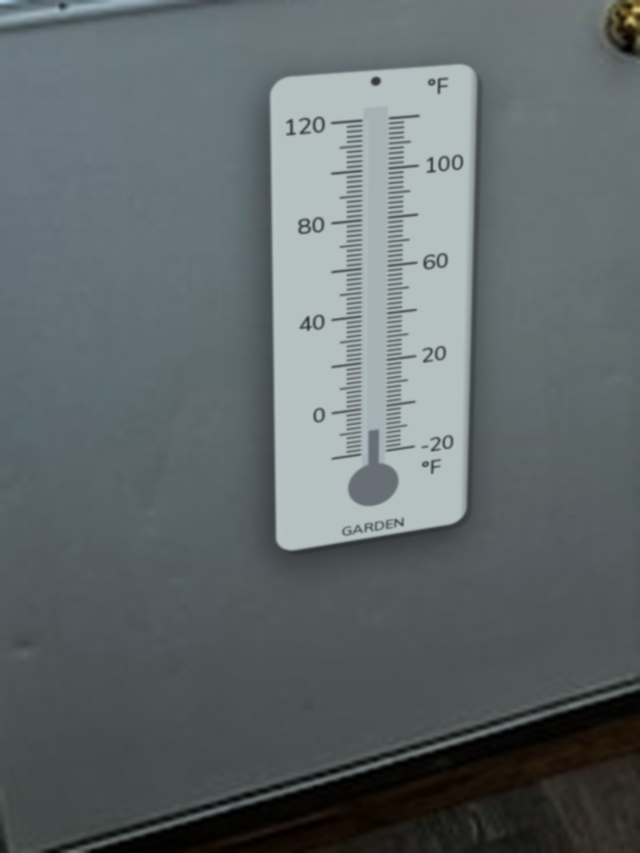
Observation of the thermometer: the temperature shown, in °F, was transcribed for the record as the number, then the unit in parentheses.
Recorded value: -10 (°F)
